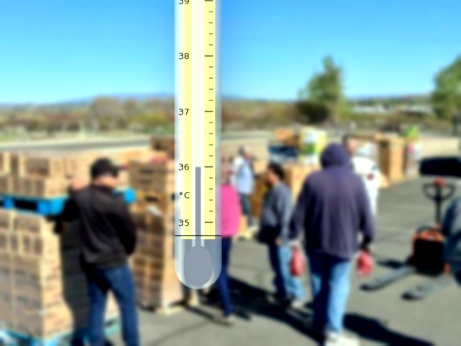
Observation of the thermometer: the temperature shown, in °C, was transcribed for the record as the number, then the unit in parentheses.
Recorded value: 36 (°C)
